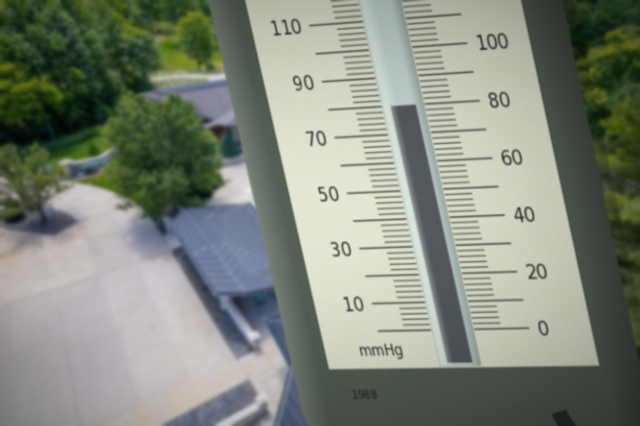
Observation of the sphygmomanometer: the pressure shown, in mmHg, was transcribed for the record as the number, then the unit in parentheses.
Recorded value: 80 (mmHg)
